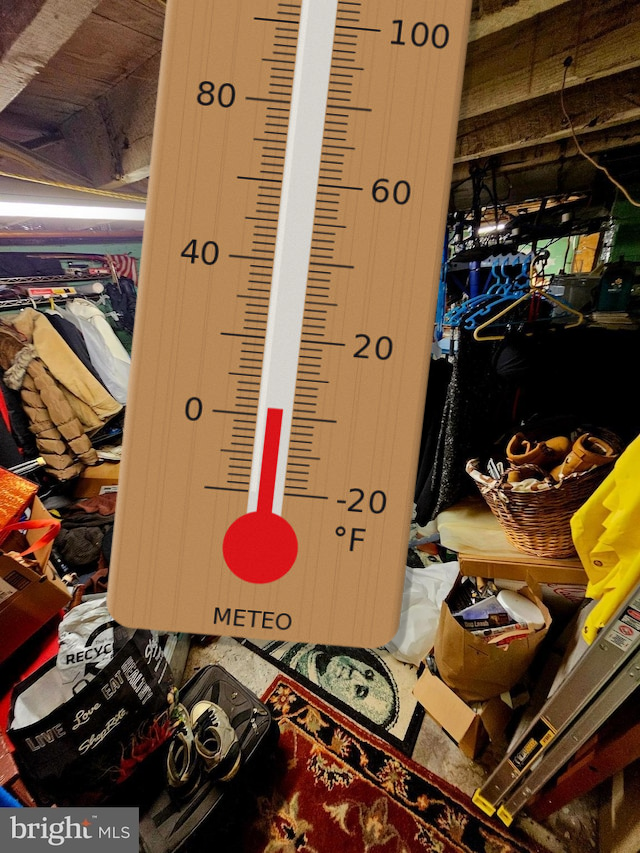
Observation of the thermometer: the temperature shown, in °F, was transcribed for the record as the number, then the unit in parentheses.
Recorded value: 2 (°F)
